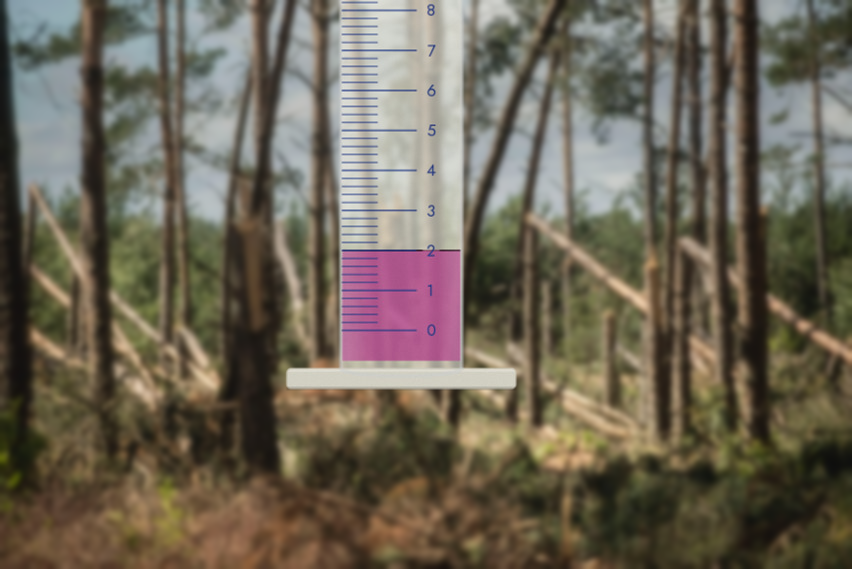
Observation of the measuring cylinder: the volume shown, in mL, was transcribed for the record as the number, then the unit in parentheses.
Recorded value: 2 (mL)
